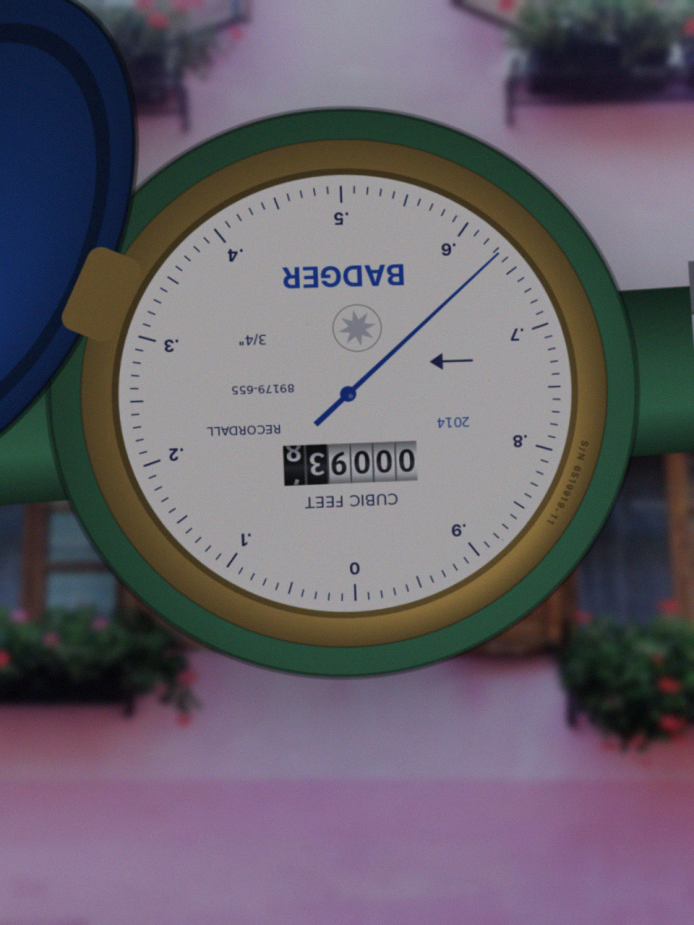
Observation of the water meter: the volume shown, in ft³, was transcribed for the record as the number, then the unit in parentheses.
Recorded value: 937.63 (ft³)
